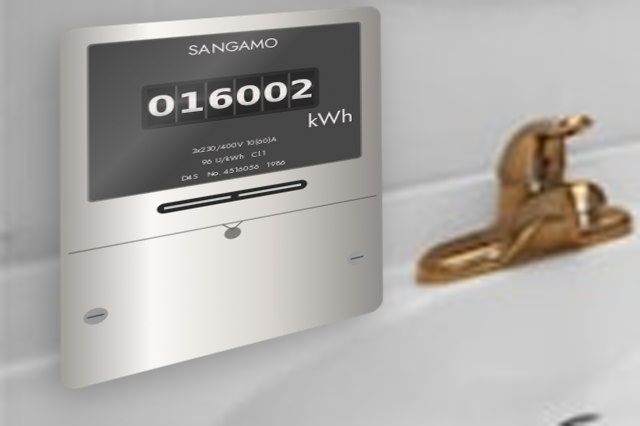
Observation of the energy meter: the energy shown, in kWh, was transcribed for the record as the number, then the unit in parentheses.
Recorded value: 16002 (kWh)
